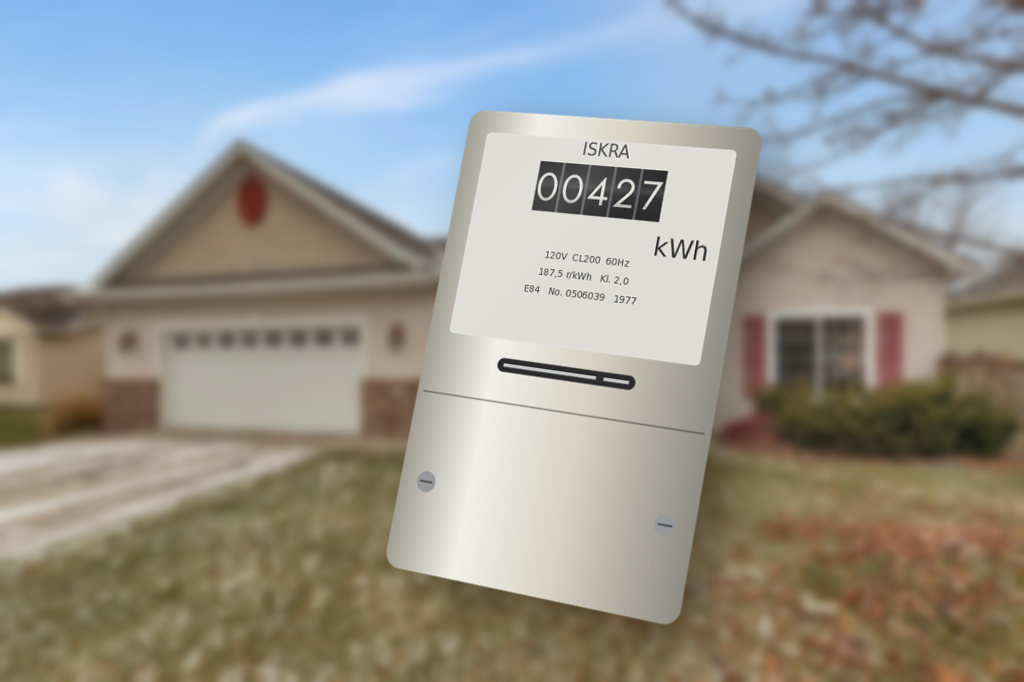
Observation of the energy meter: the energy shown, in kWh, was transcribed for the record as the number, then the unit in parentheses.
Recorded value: 427 (kWh)
